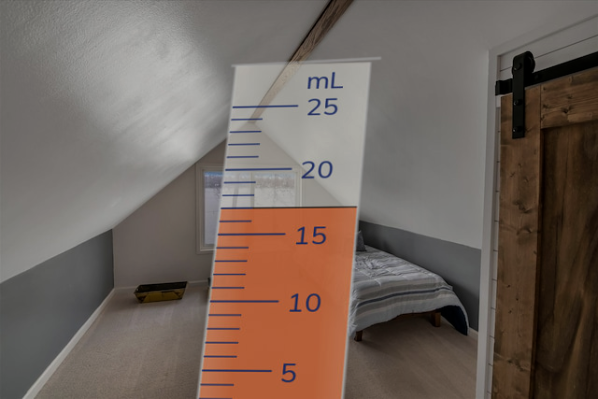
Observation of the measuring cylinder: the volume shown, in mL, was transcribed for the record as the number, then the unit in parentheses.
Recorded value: 17 (mL)
